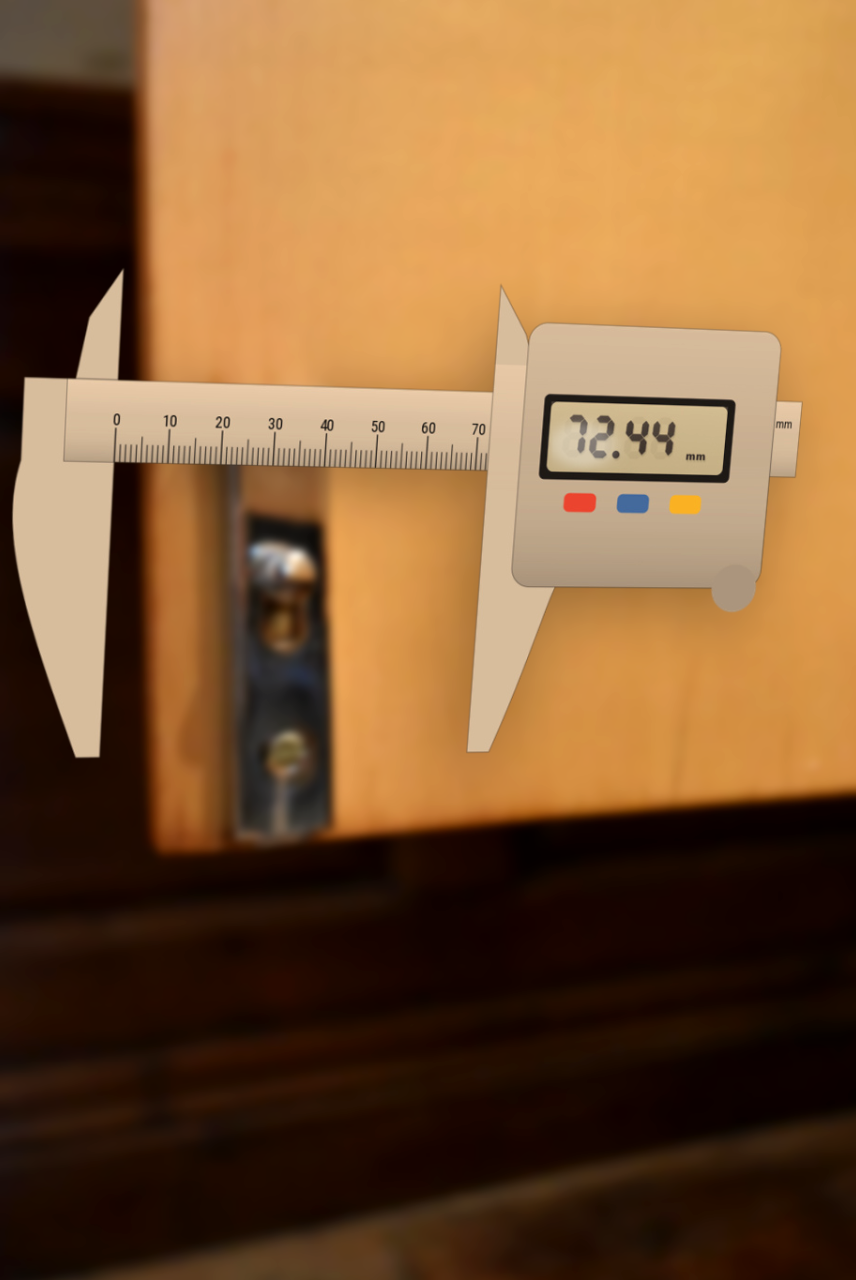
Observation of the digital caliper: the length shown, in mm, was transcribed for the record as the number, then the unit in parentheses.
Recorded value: 72.44 (mm)
